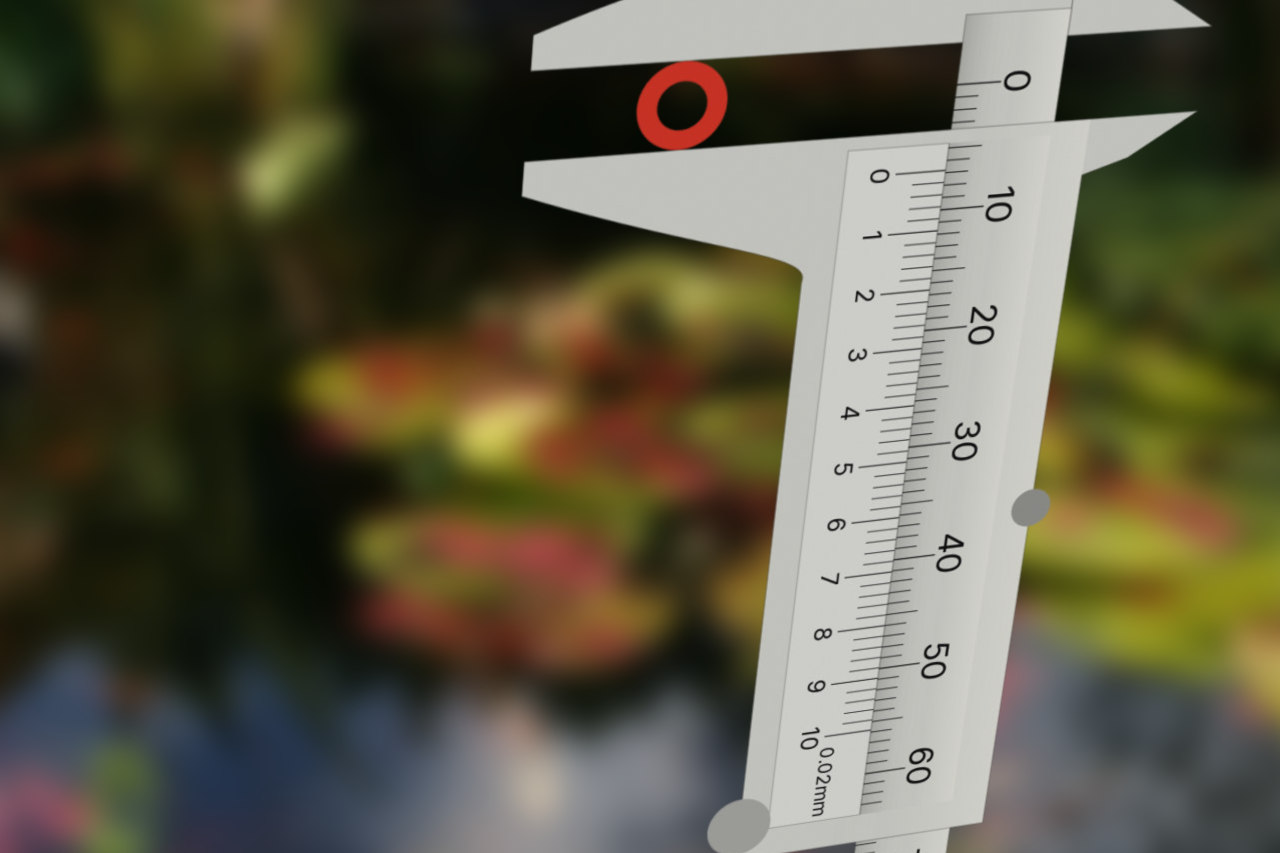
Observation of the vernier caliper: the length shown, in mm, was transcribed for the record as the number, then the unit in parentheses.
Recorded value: 6.8 (mm)
